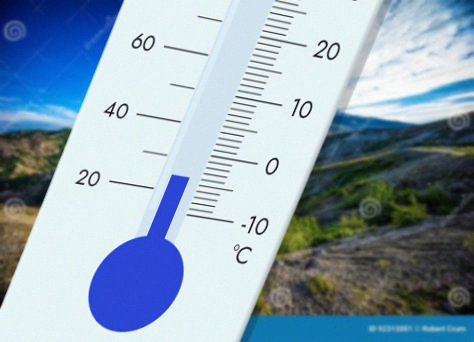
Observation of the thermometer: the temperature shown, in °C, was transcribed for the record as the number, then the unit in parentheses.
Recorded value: -4 (°C)
